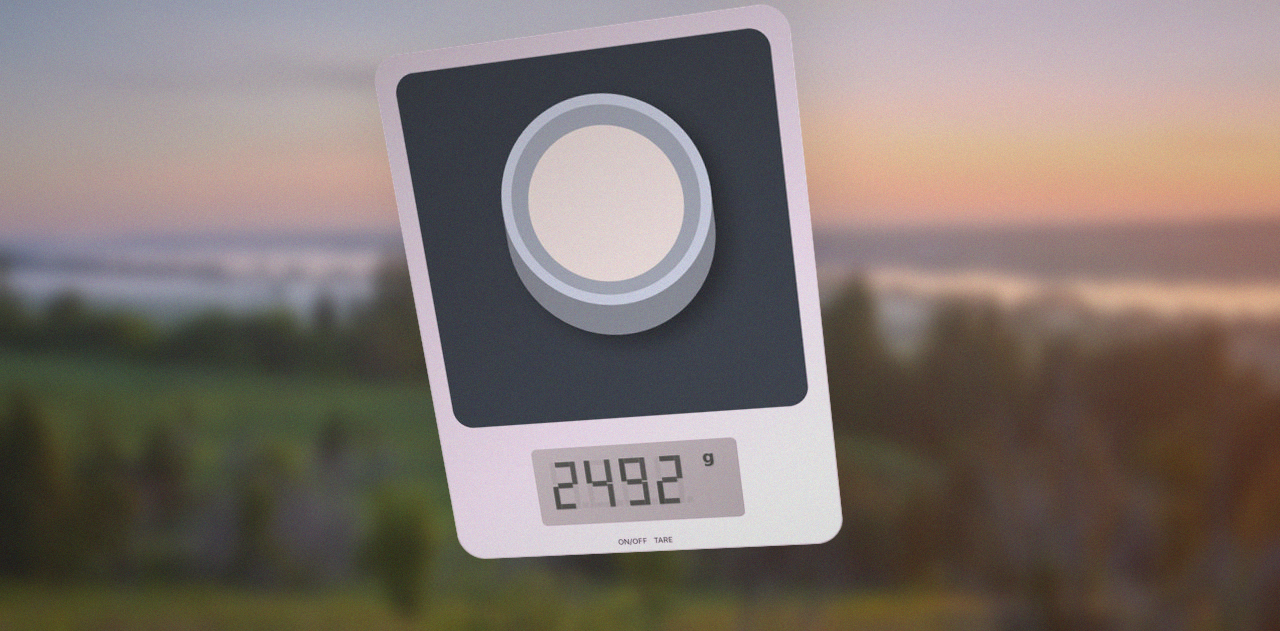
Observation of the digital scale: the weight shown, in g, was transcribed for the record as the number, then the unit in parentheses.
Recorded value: 2492 (g)
